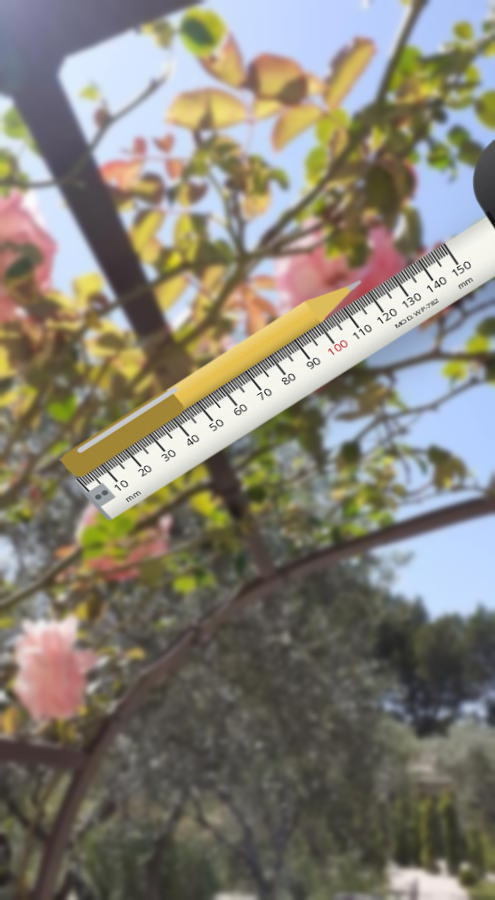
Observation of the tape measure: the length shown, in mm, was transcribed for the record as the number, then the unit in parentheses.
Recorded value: 120 (mm)
